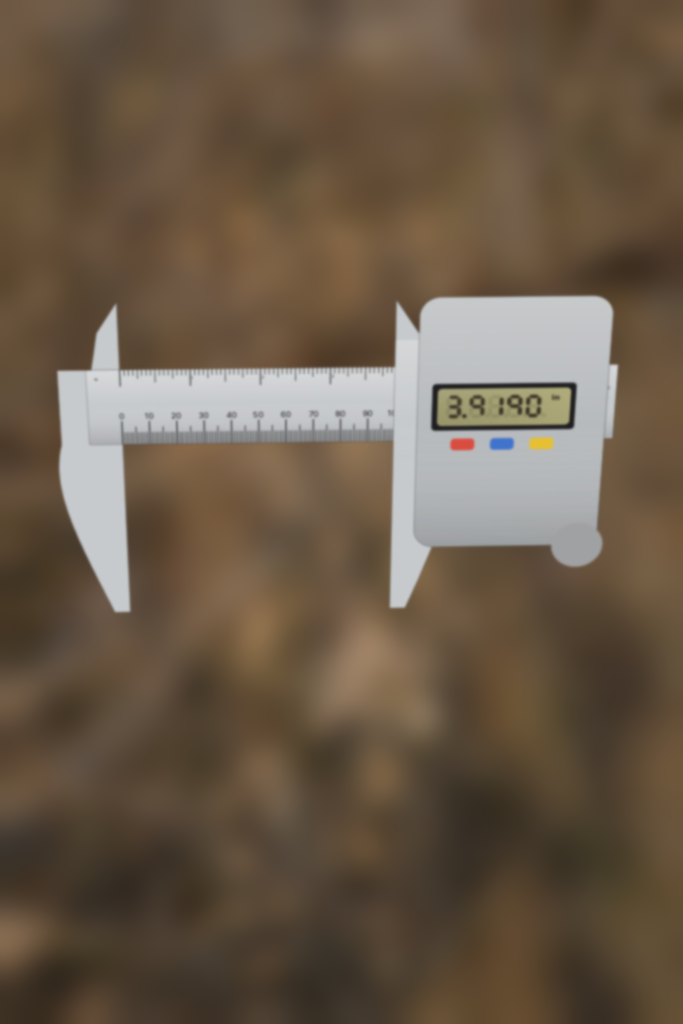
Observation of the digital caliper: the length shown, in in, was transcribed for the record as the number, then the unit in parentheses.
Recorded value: 3.9190 (in)
